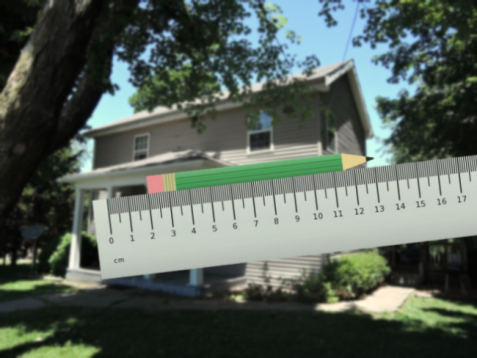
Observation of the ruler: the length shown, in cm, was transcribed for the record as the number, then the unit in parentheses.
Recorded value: 11 (cm)
